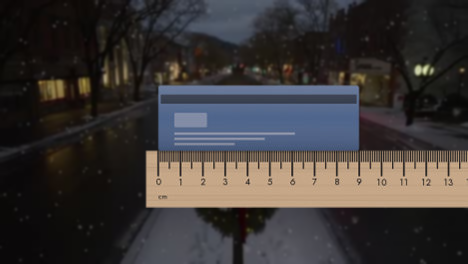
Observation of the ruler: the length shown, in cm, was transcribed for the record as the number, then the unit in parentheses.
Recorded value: 9 (cm)
